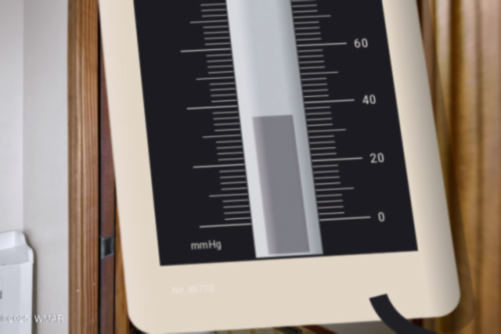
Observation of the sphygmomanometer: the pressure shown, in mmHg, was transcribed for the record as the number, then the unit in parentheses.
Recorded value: 36 (mmHg)
